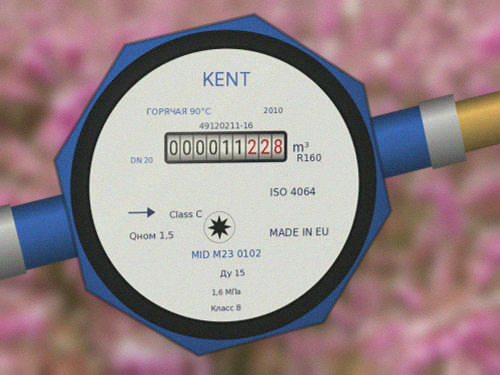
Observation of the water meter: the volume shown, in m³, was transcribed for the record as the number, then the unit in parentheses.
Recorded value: 11.228 (m³)
